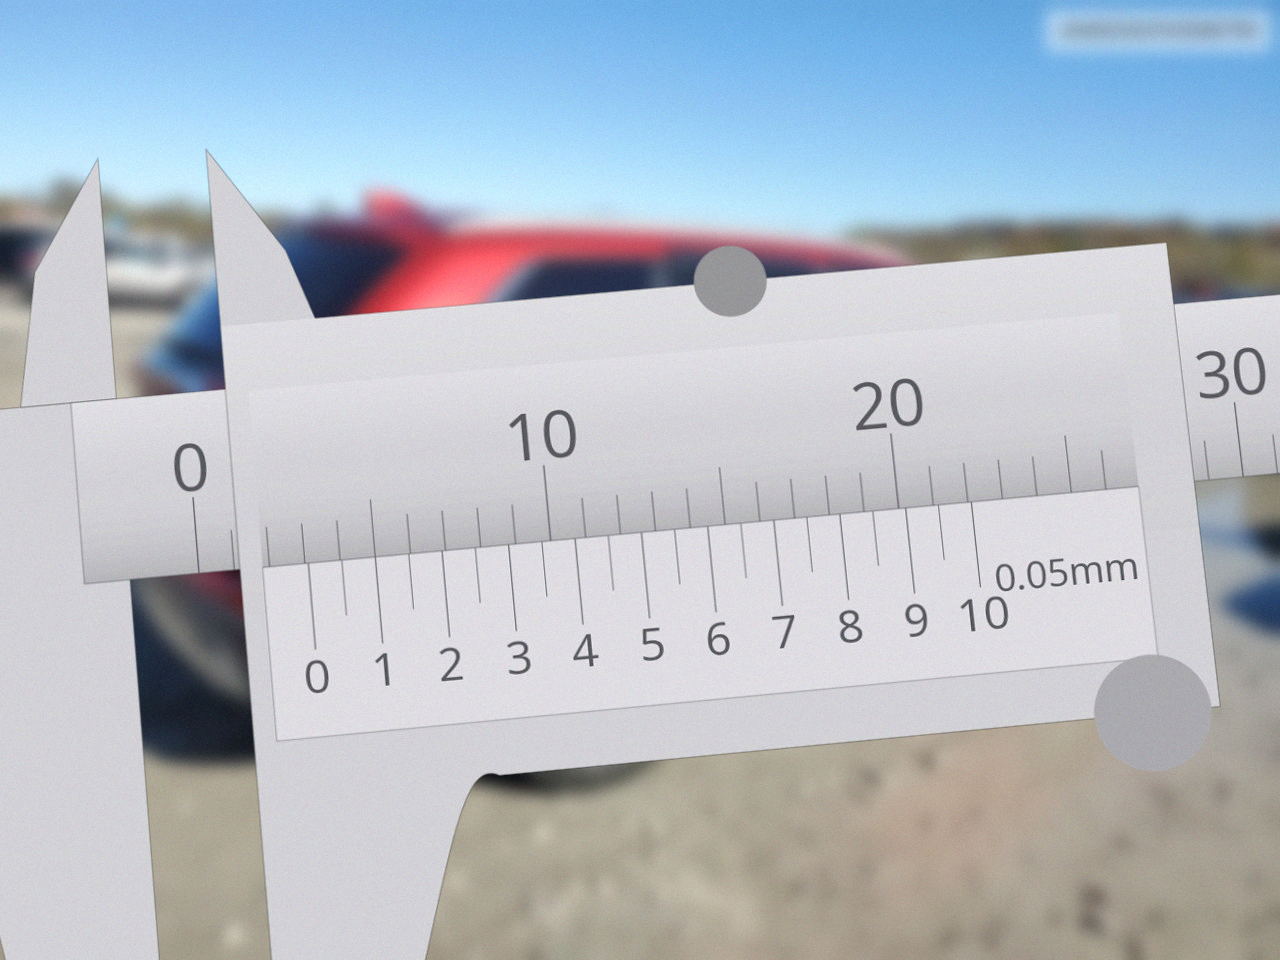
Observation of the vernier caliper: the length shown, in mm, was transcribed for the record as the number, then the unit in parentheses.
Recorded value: 3.10 (mm)
